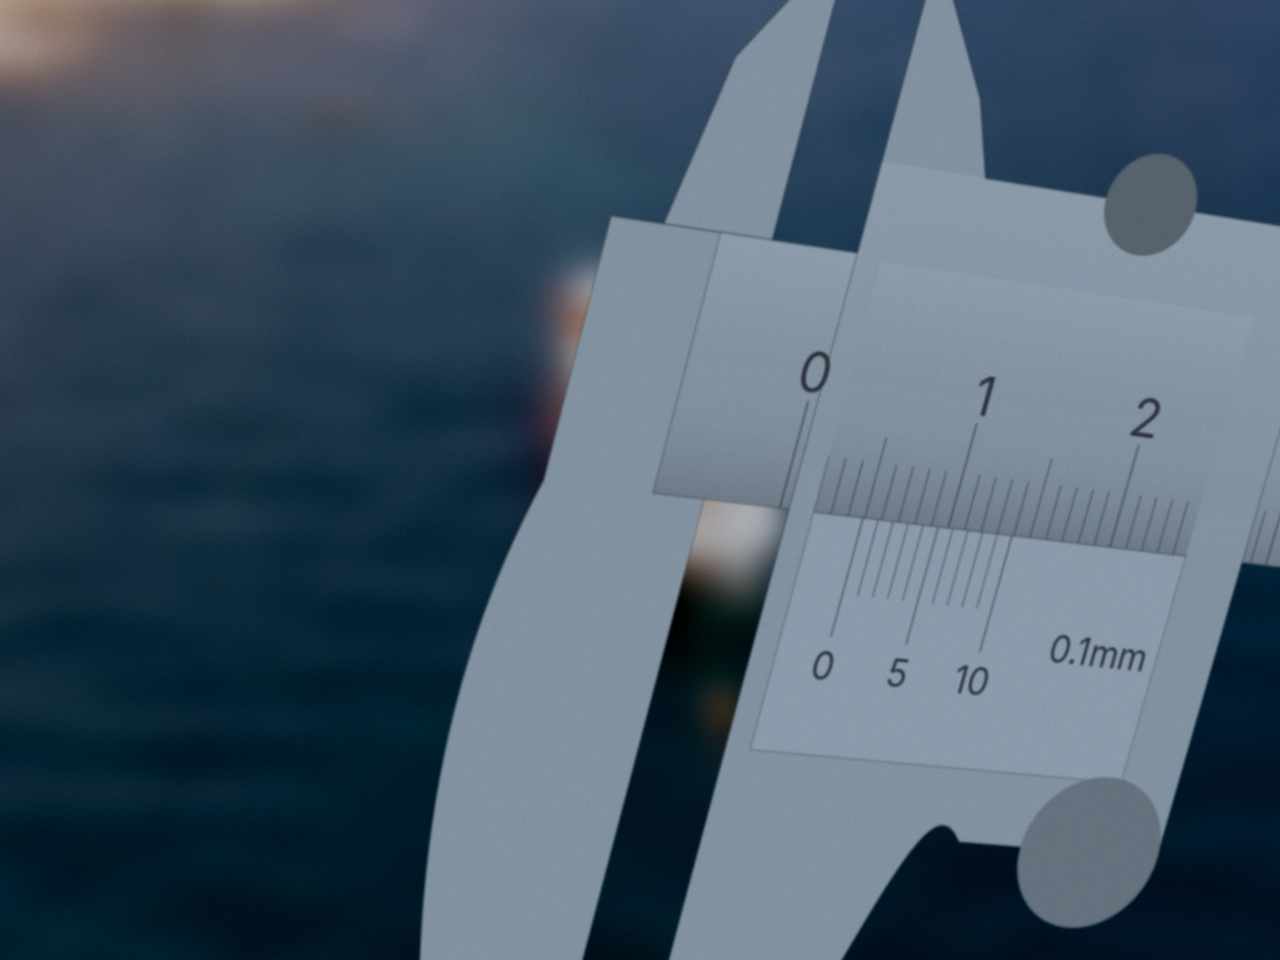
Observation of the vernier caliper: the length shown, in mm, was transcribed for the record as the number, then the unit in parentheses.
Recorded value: 4.9 (mm)
